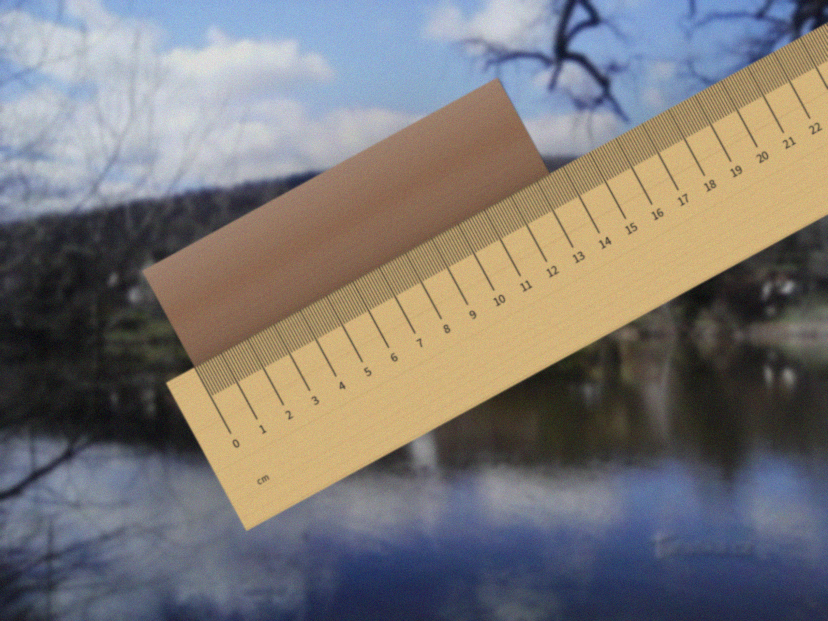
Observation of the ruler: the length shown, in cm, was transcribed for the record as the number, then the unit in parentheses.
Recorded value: 13.5 (cm)
